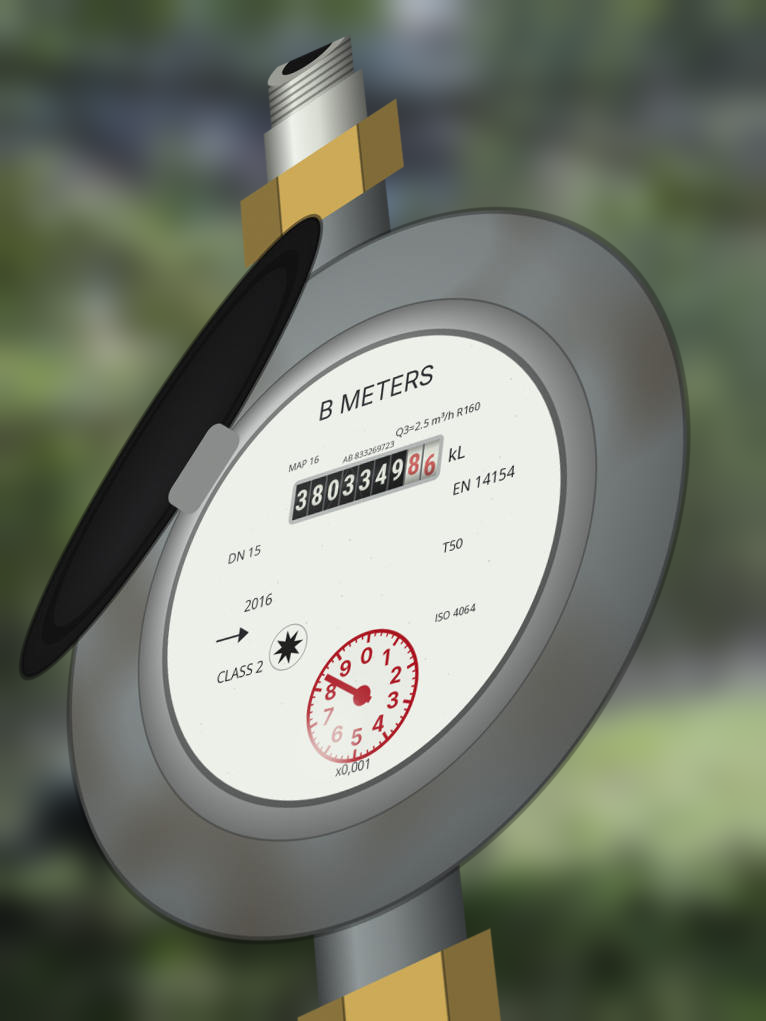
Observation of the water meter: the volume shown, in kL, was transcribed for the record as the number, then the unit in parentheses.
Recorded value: 3803349.858 (kL)
